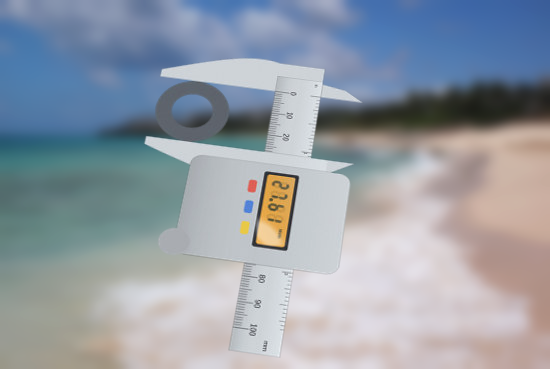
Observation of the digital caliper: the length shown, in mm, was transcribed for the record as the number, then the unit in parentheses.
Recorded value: 27.61 (mm)
